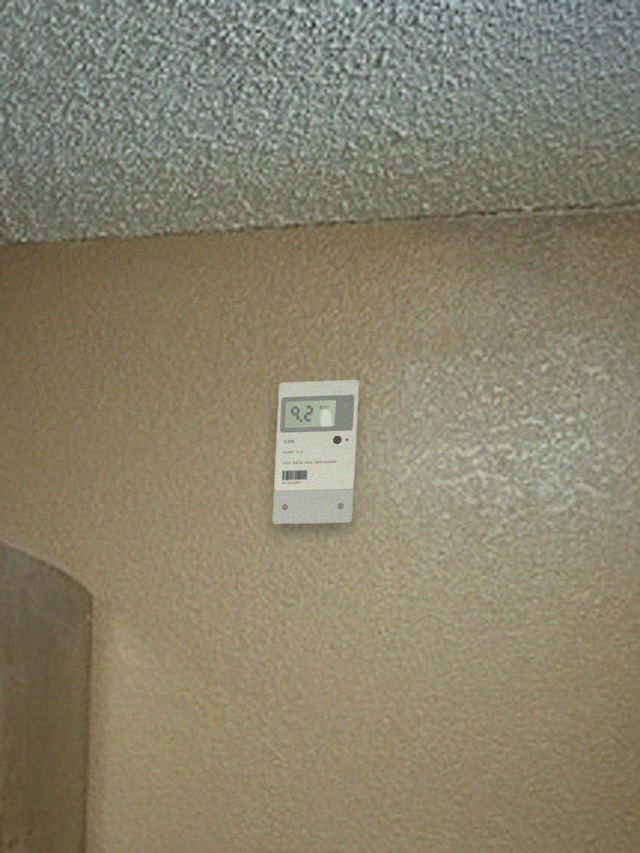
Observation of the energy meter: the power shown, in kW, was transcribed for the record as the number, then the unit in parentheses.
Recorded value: 9.2 (kW)
